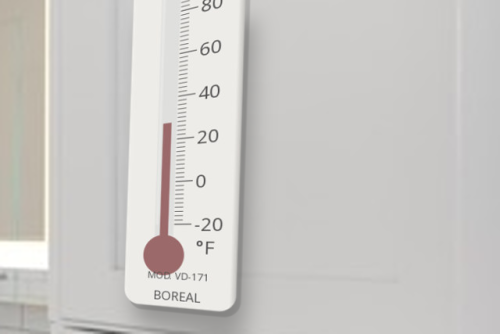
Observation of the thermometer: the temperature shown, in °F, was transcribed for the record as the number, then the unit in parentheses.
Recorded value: 28 (°F)
